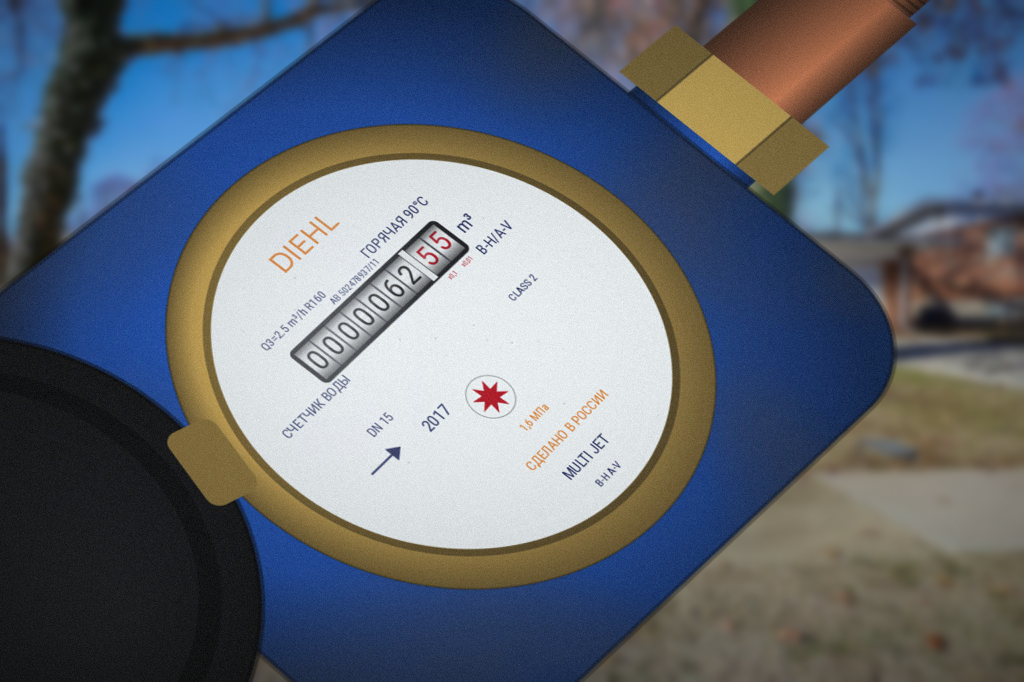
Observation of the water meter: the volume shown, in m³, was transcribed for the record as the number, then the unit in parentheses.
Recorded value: 62.55 (m³)
